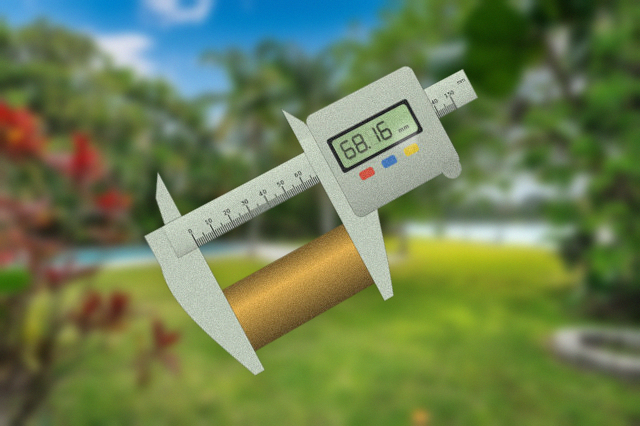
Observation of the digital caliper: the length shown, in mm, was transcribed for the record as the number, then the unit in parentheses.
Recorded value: 68.16 (mm)
